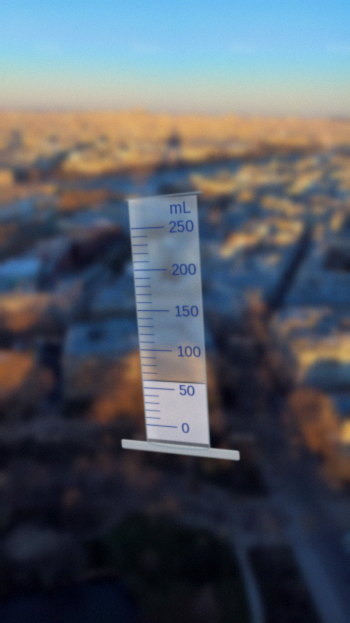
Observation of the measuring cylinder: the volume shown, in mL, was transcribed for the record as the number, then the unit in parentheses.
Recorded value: 60 (mL)
